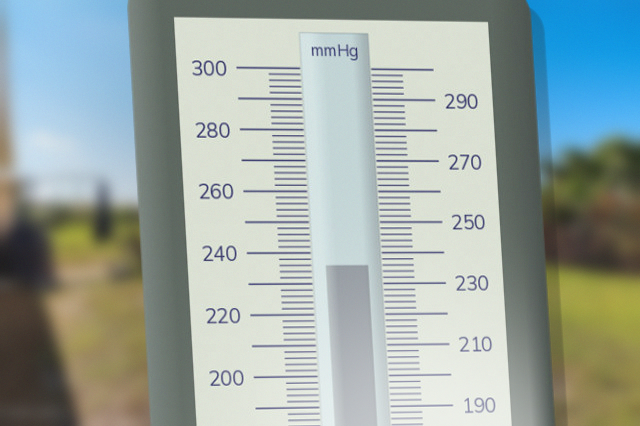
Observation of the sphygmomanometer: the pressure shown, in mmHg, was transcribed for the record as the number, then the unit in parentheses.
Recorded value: 236 (mmHg)
